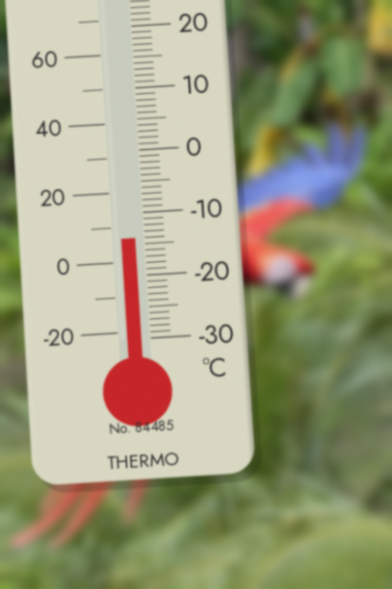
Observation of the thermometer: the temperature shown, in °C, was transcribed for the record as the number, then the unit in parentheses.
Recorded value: -14 (°C)
